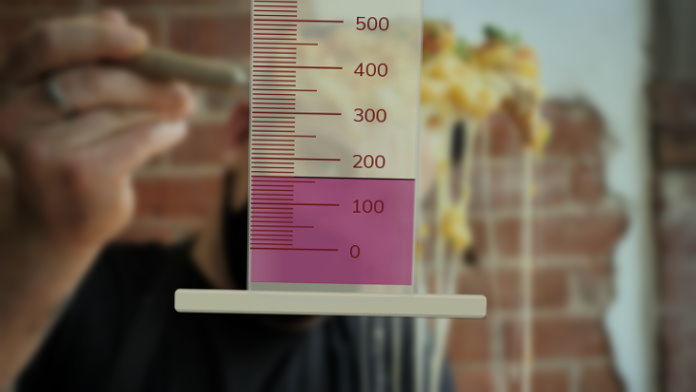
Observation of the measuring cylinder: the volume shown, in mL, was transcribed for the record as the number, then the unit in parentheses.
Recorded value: 160 (mL)
